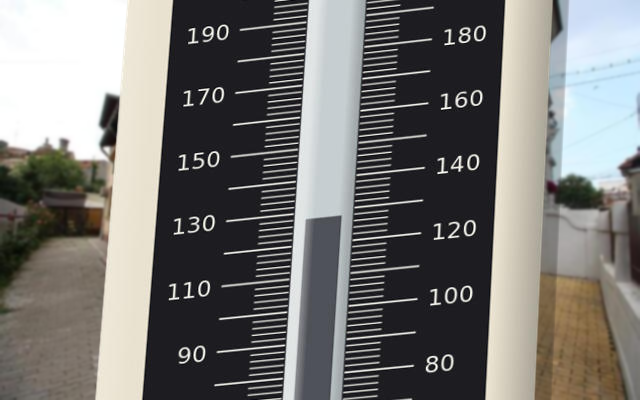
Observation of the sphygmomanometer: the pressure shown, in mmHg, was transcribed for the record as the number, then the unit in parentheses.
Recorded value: 128 (mmHg)
